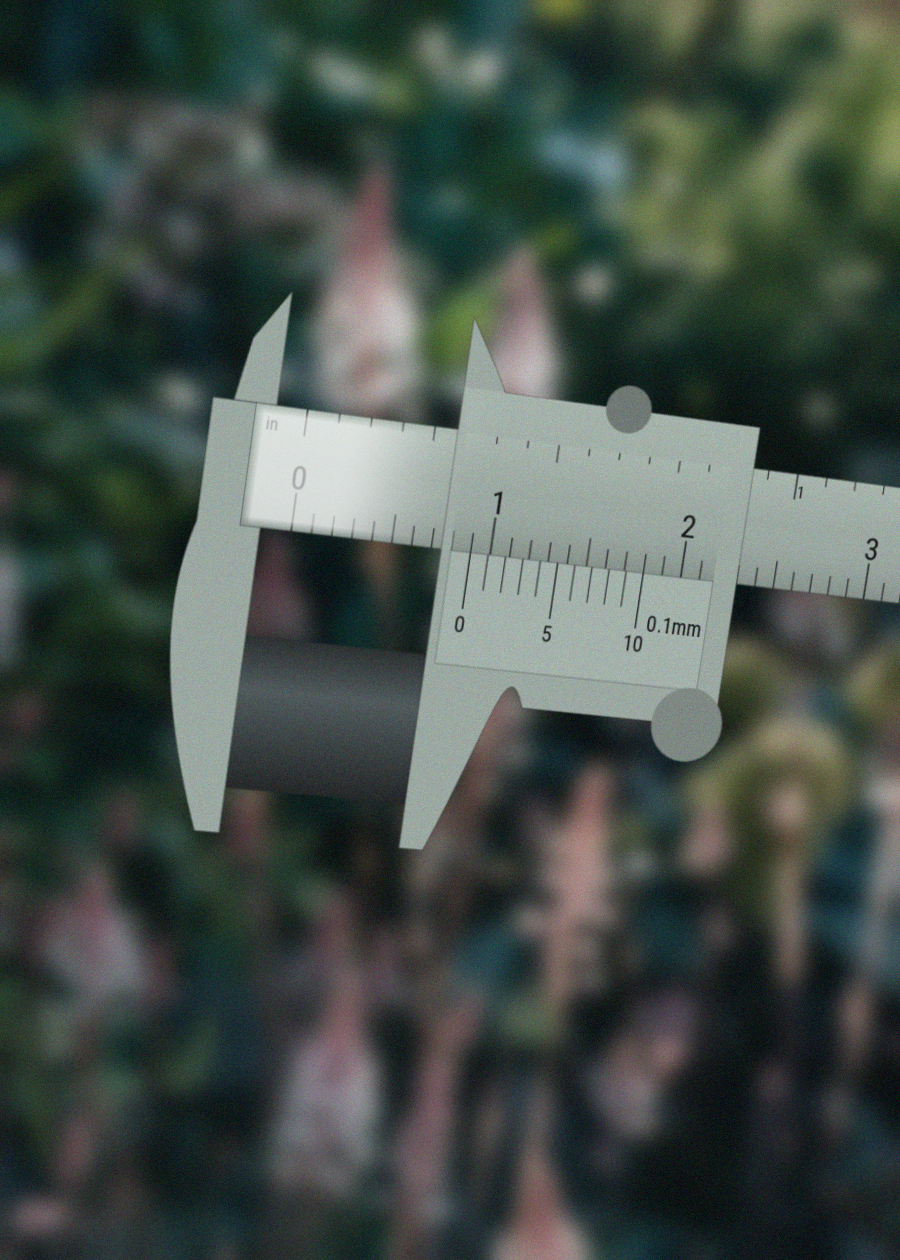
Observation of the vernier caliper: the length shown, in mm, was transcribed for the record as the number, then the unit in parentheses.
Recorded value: 9.0 (mm)
